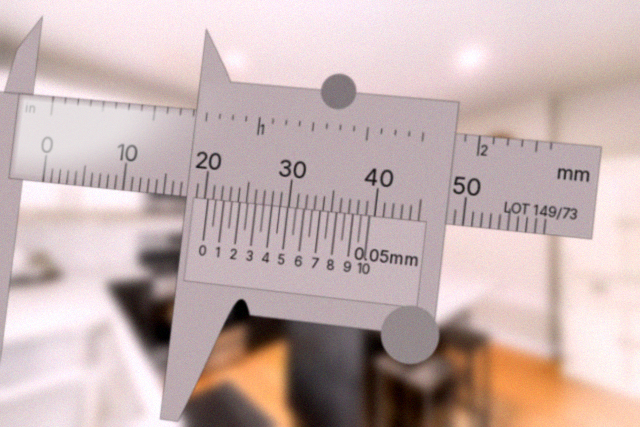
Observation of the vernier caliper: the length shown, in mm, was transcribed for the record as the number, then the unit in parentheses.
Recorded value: 20.4 (mm)
